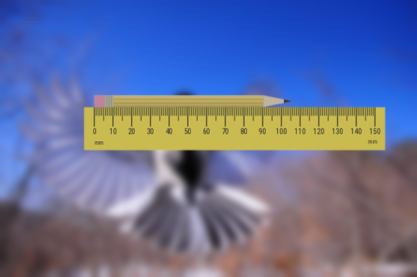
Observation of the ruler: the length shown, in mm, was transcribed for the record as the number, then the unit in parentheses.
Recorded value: 105 (mm)
